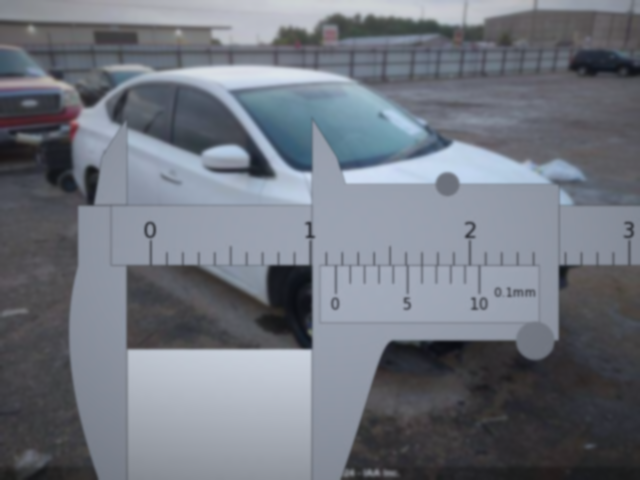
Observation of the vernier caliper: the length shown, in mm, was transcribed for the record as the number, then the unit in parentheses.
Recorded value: 11.6 (mm)
